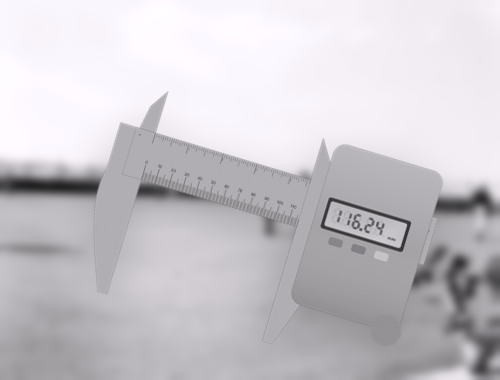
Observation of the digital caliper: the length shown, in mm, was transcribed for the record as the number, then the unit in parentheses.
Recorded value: 116.24 (mm)
